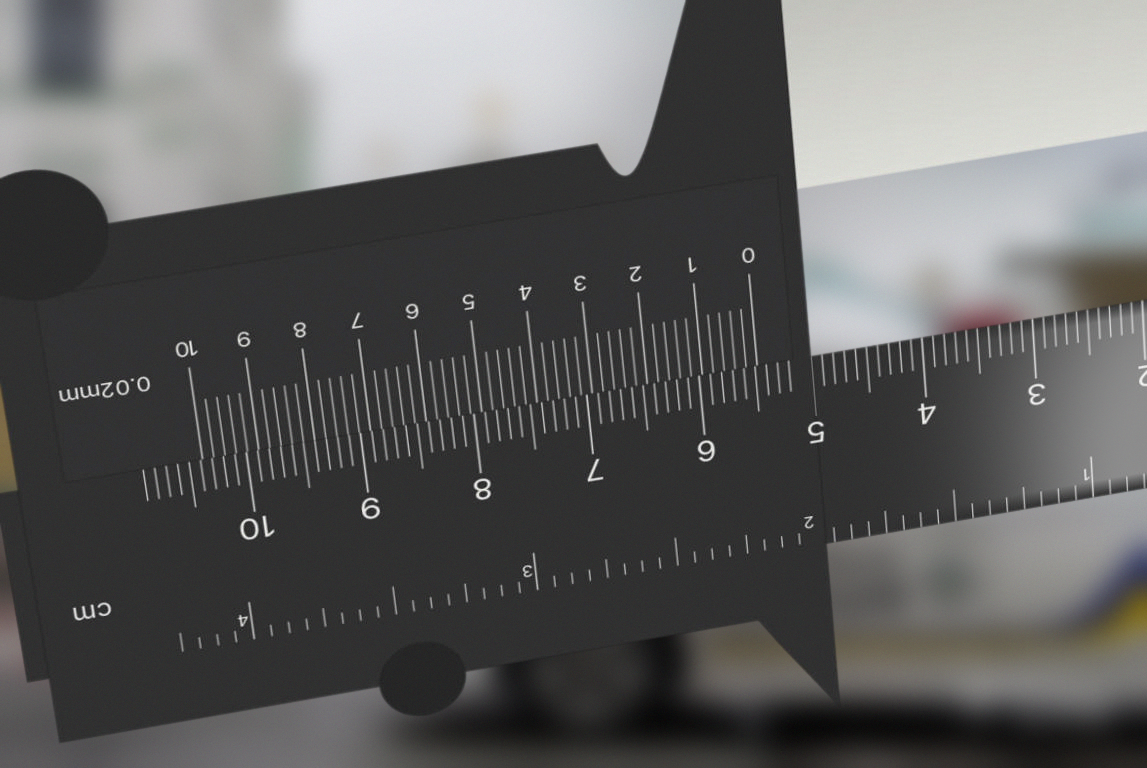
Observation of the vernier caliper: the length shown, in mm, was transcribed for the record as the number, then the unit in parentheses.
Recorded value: 54.8 (mm)
